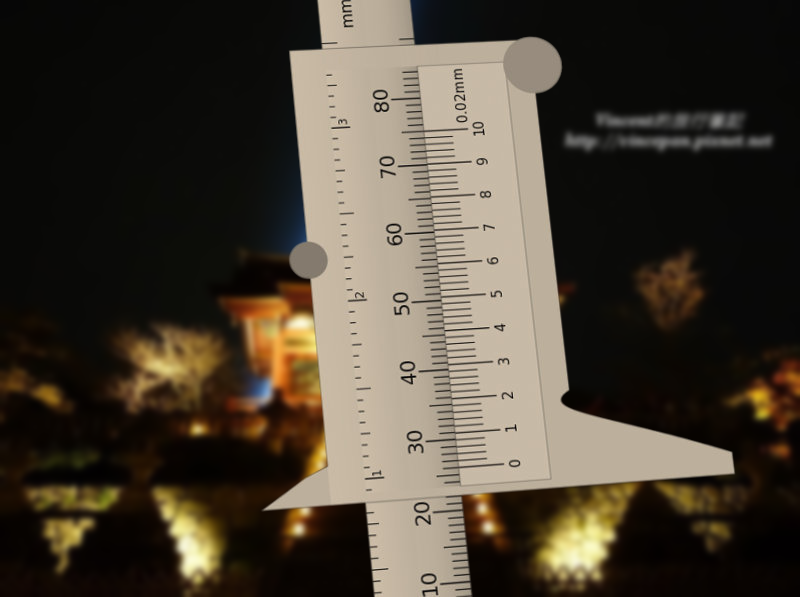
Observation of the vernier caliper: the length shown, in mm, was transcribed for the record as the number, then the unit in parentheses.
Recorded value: 26.0 (mm)
